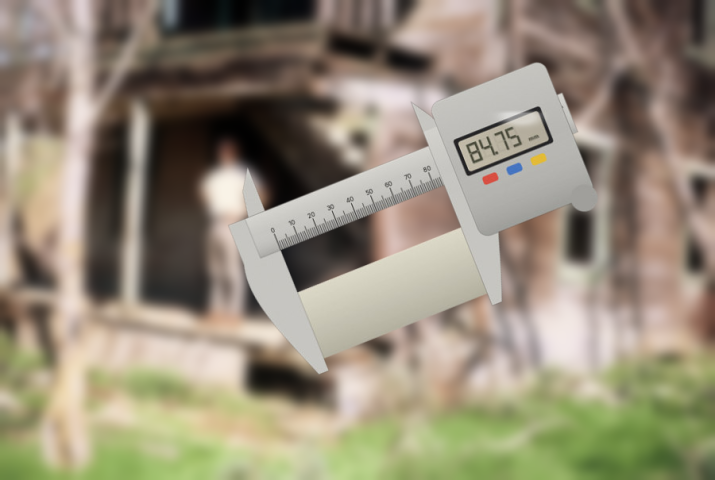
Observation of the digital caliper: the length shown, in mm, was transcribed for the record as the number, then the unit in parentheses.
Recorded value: 84.75 (mm)
